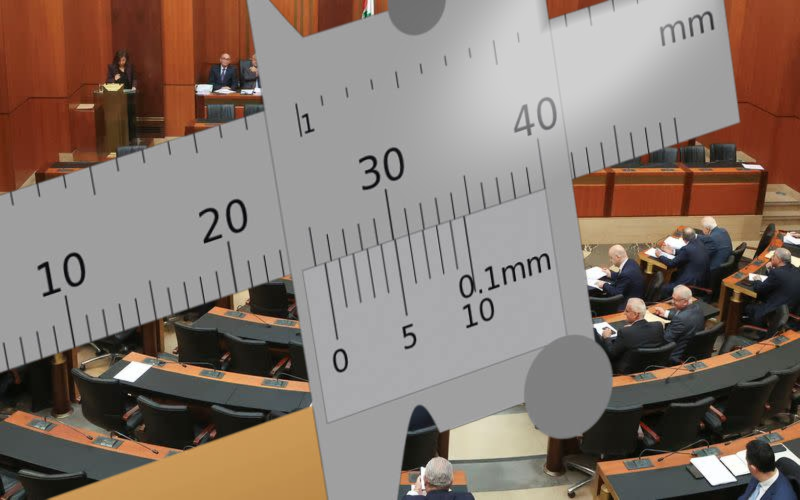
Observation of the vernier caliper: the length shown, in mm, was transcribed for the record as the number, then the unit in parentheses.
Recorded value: 25.6 (mm)
